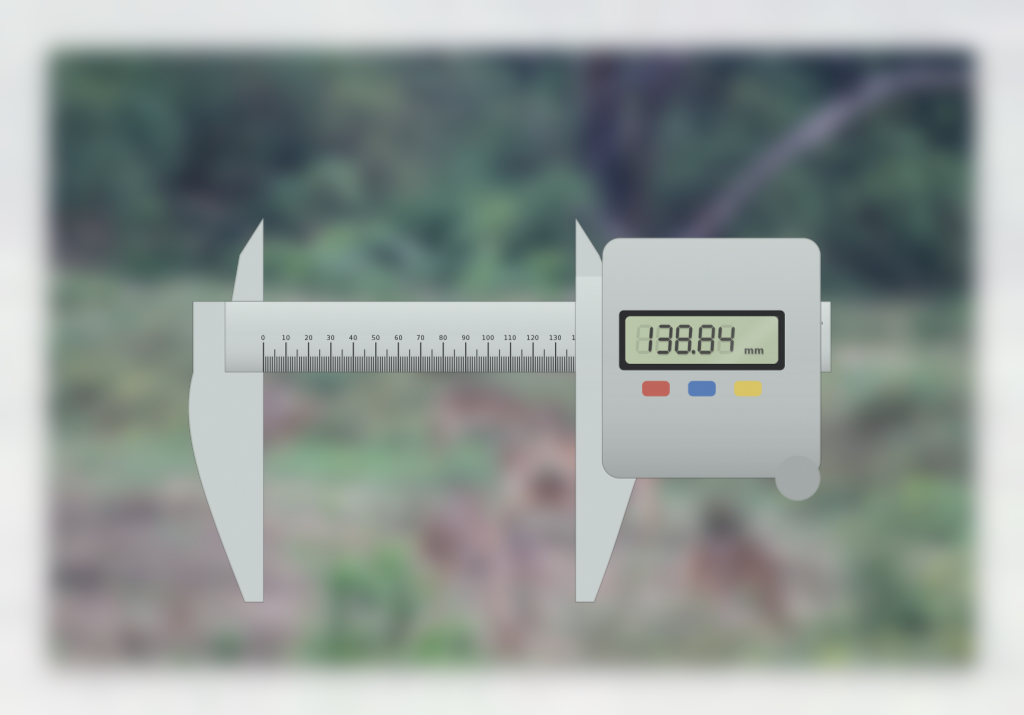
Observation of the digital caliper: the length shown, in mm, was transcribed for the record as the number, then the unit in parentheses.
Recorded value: 138.84 (mm)
